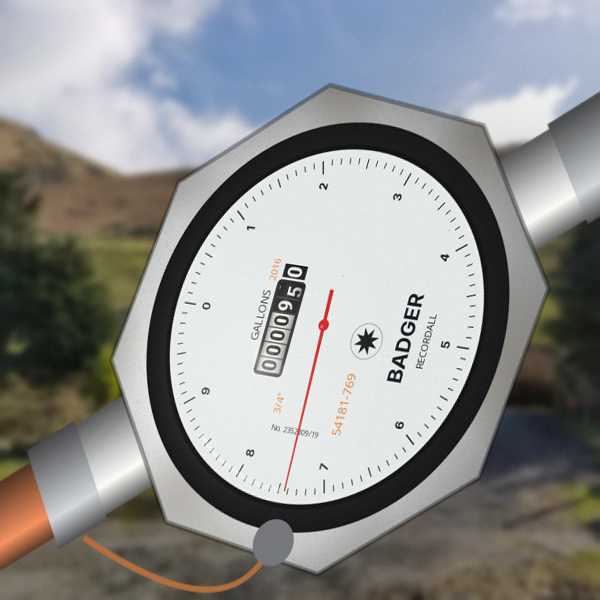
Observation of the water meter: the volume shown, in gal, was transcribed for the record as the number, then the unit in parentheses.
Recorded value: 947.4 (gal)
